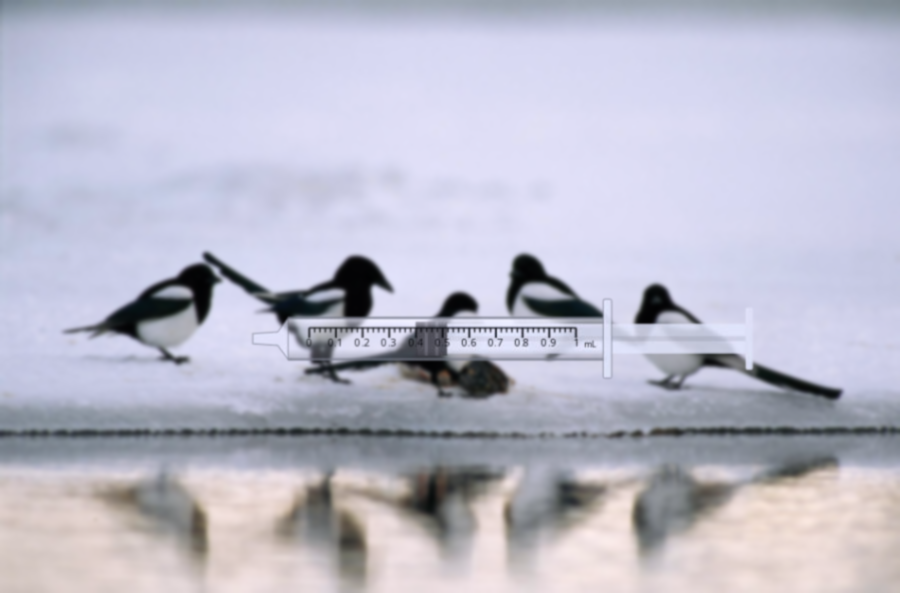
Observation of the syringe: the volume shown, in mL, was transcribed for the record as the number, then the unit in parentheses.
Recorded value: 0.4 (mL)
